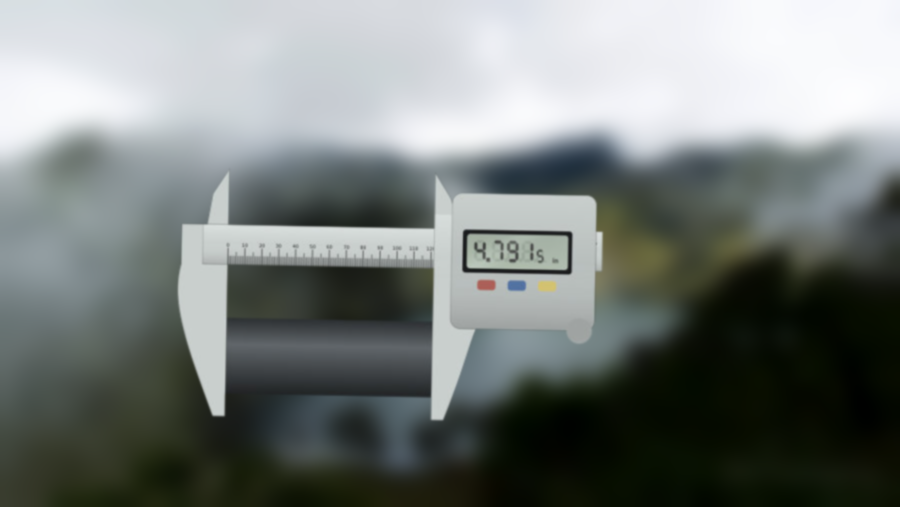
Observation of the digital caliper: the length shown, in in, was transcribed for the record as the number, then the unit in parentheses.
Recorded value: 4.7915 (in)
